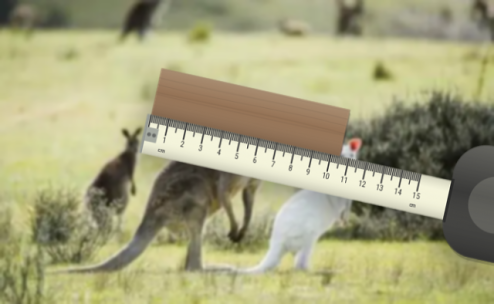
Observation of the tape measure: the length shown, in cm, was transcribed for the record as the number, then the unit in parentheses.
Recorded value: 10.5 (cm)
